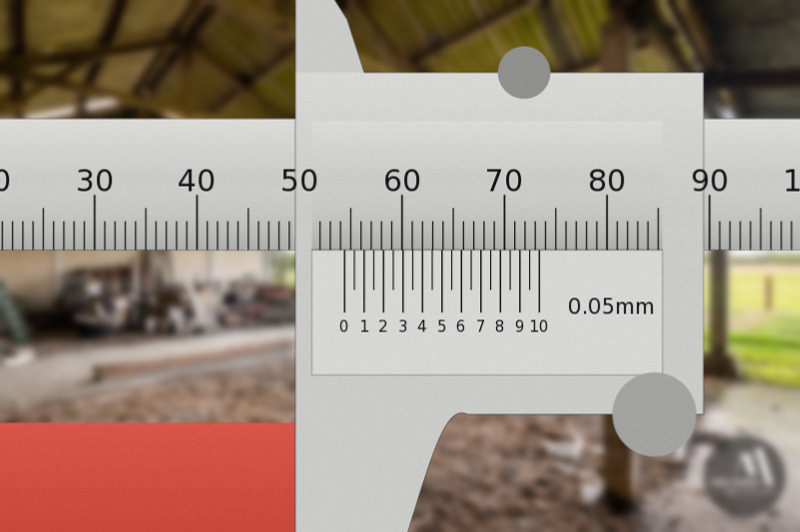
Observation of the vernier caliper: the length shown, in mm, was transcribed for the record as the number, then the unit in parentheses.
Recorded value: 54.4 (mm)
